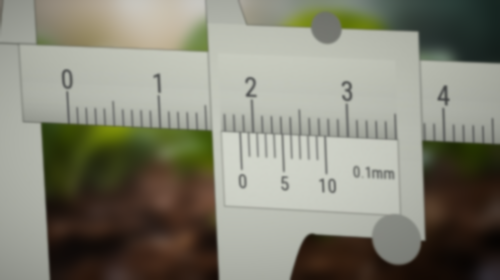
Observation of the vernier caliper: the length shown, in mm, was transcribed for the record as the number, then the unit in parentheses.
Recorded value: 18.6 (mm)
